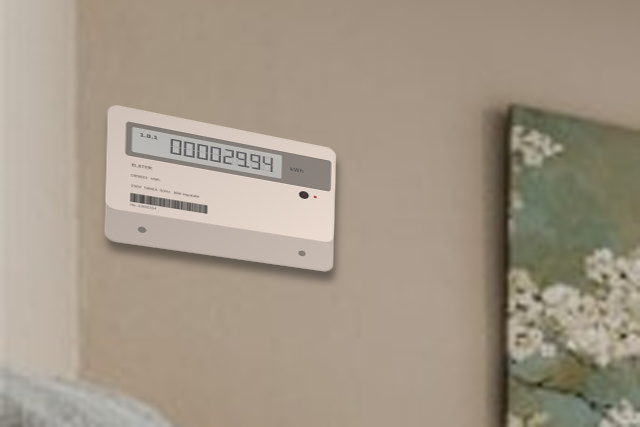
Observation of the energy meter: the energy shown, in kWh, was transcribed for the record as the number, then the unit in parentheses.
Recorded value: 29.94 (kWh)
